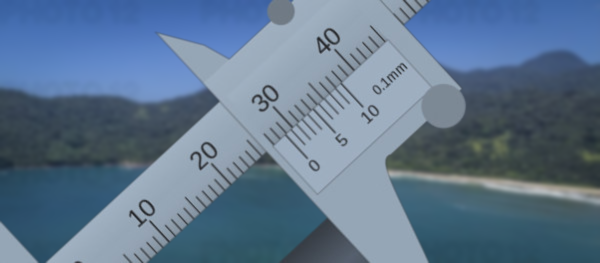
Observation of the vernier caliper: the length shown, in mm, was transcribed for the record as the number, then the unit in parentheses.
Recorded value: 28.8 (mm)
